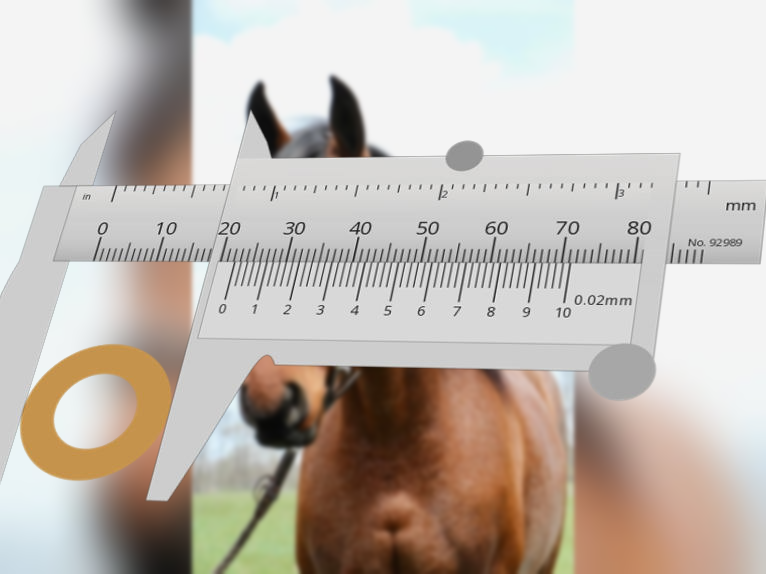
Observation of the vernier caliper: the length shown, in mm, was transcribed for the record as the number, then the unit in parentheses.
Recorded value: 22.2 (mm)
